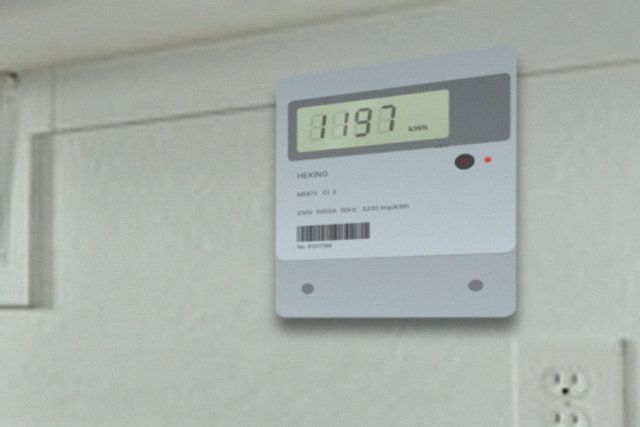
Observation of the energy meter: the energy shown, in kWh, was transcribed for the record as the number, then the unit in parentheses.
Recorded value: 1197 (kWh)
